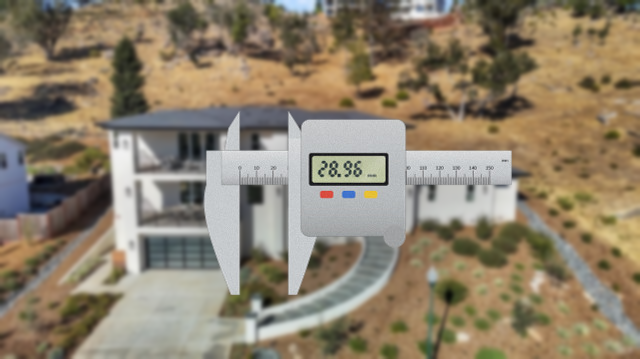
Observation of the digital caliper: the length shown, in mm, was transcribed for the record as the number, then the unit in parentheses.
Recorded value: 28.96 (mm)
